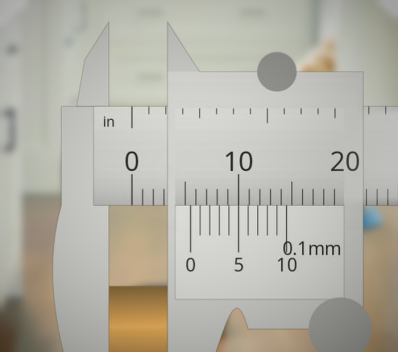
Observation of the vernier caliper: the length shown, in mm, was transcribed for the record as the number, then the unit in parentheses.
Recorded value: 5.5 (mm)
